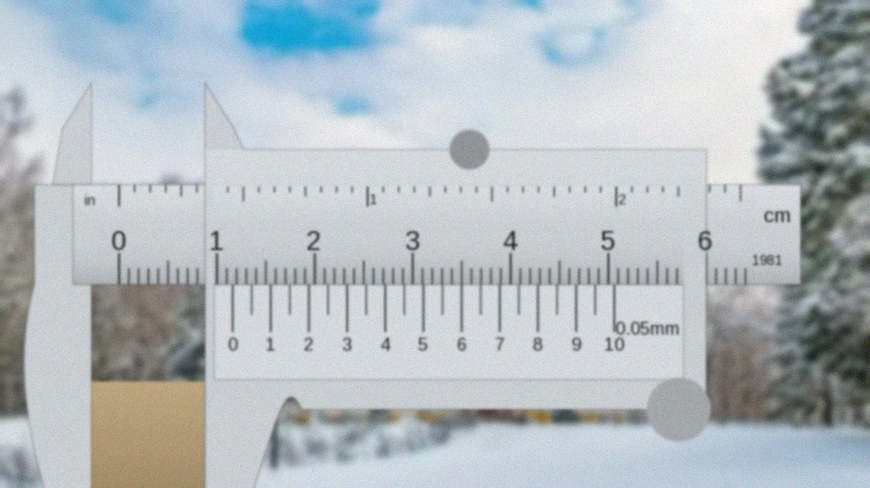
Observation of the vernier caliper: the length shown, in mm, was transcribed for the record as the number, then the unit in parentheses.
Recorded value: 11.6 (mm)
